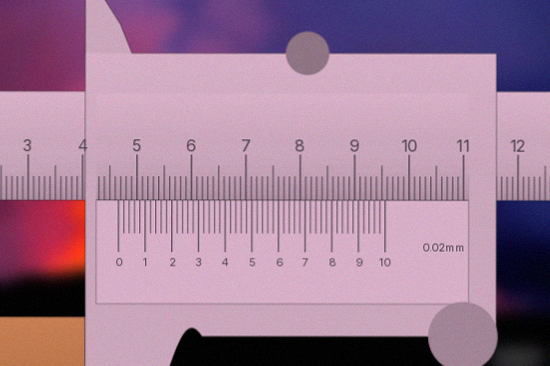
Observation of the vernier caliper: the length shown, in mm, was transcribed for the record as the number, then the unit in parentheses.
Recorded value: 46.6 (mm)
